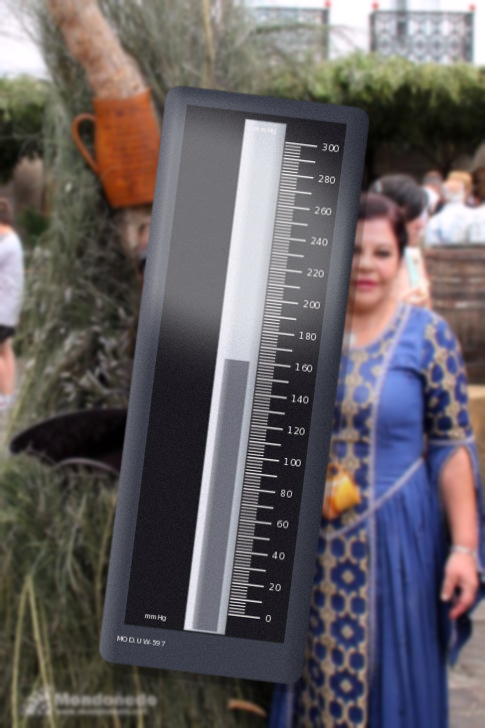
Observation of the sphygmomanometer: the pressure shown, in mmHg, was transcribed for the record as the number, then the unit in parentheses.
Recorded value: 160 (mmHg)
